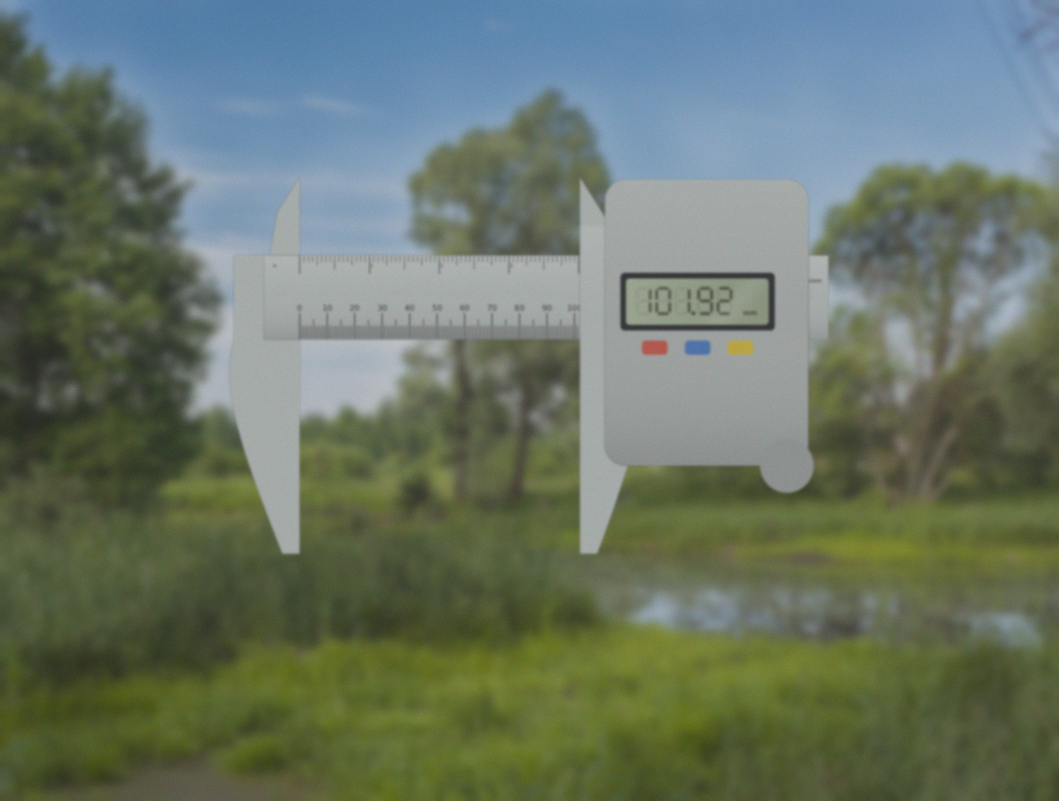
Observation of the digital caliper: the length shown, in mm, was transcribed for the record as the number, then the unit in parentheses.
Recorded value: 101.92 (mm)
